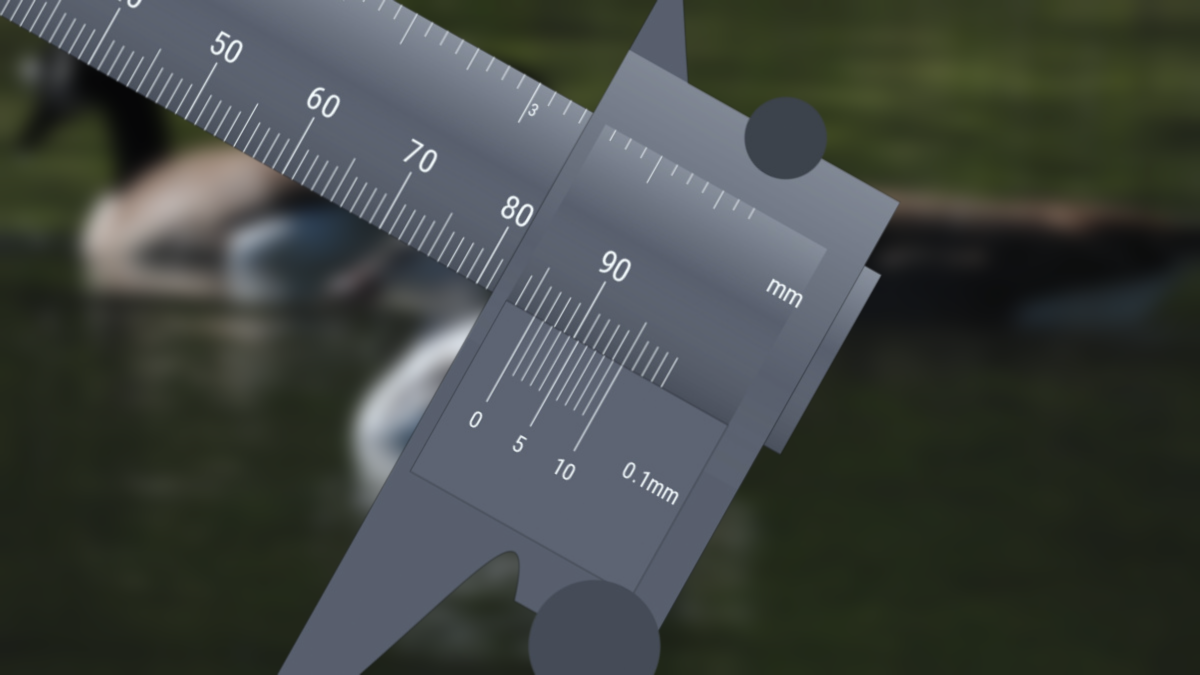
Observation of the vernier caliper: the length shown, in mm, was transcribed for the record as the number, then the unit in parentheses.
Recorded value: 86.0 (mm)
